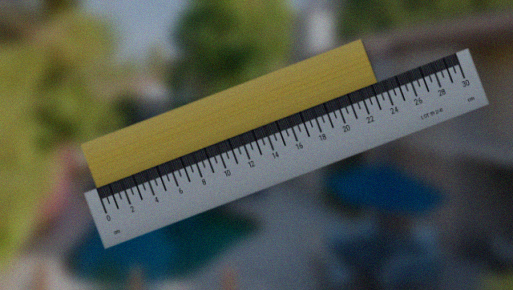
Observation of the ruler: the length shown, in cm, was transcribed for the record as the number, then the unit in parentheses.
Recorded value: 23.5 (cm)
